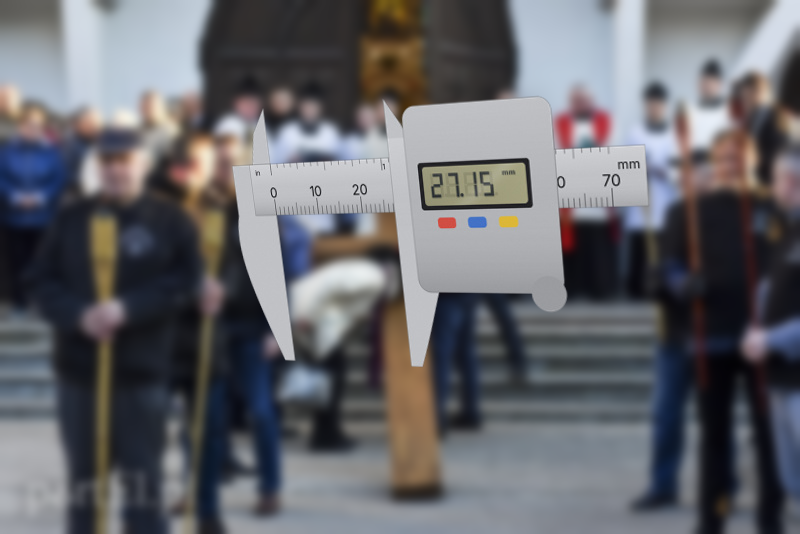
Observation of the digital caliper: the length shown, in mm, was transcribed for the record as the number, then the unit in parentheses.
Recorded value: 27.15 (mm)
